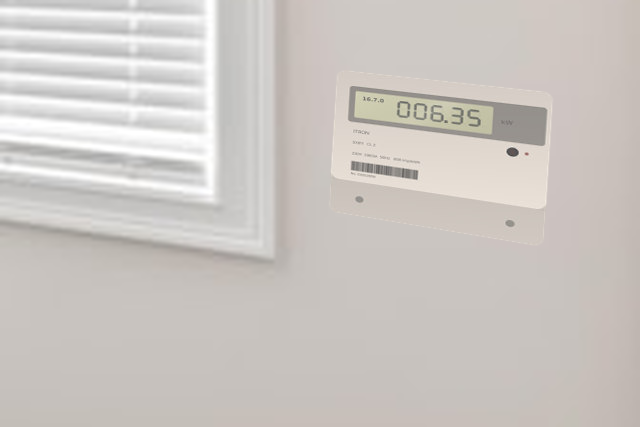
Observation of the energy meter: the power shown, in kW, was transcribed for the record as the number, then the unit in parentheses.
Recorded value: 6.35 (kW)
